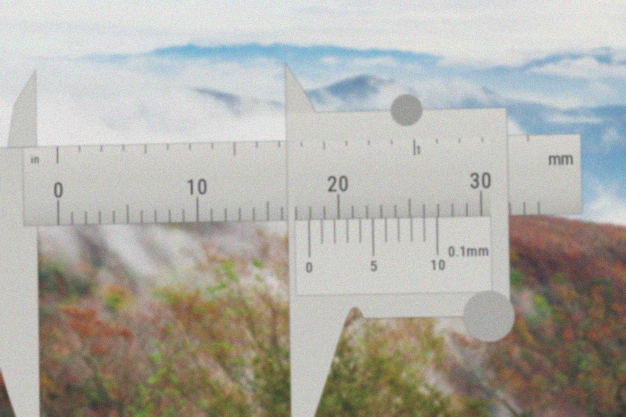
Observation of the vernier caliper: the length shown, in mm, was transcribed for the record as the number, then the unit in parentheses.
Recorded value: 17.9 (mm)
